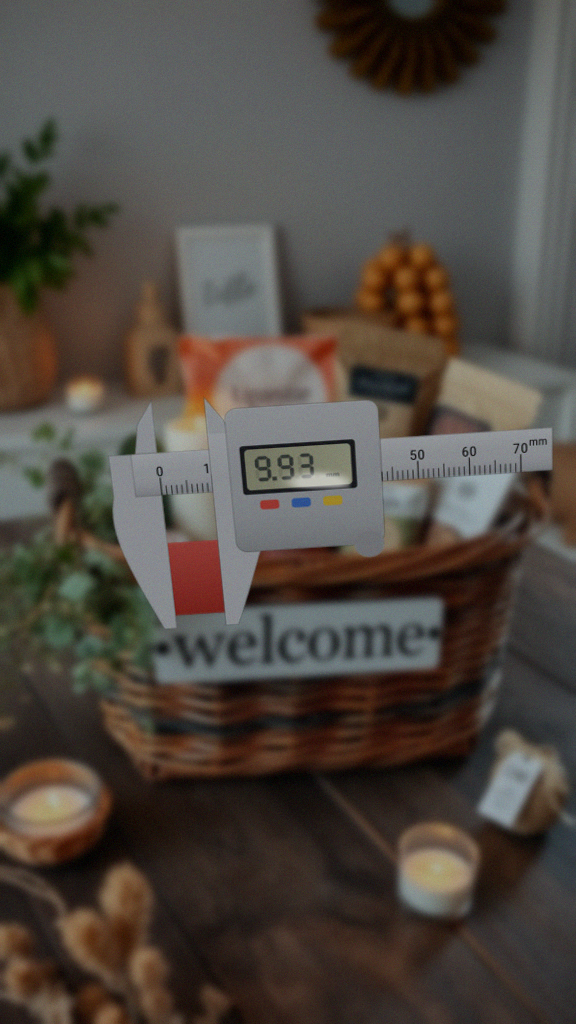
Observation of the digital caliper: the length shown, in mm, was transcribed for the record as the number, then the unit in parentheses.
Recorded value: 9.93 (mm)
